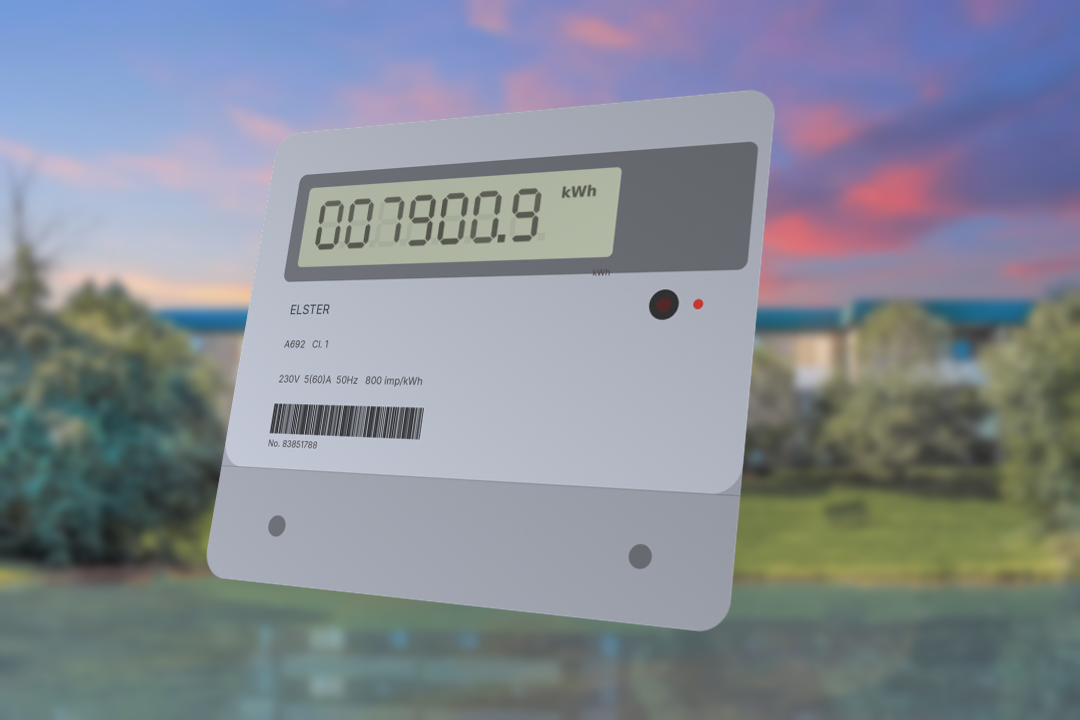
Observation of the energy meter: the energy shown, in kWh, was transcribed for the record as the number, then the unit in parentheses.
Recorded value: 7900.9 (kWh)
